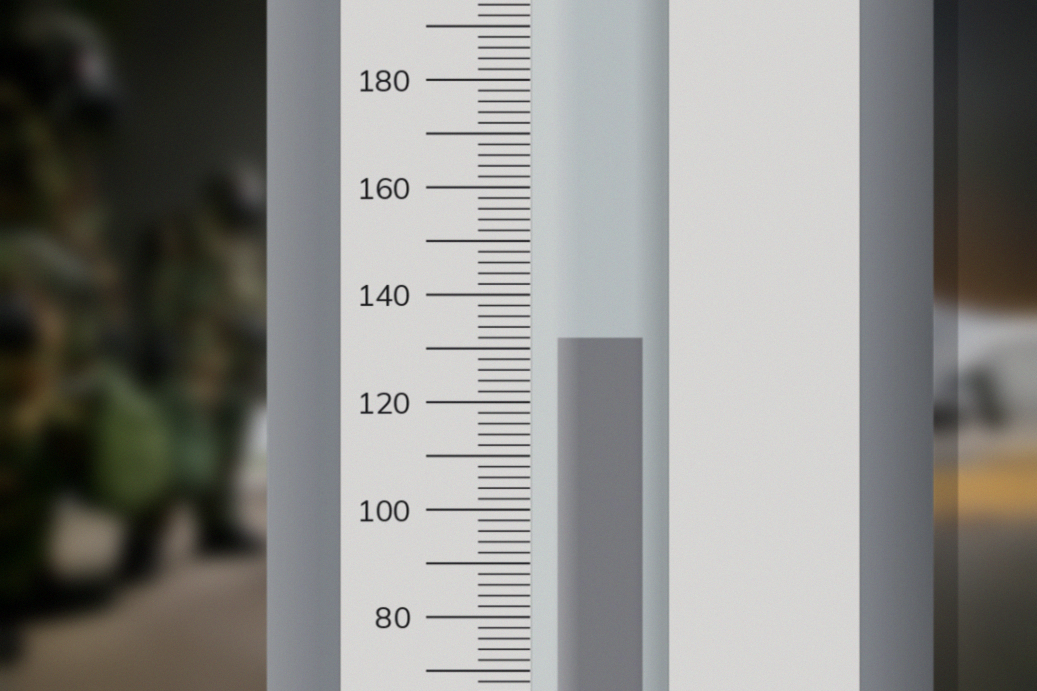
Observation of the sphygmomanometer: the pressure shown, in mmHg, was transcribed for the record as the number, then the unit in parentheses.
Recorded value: 132 (mmHg)
